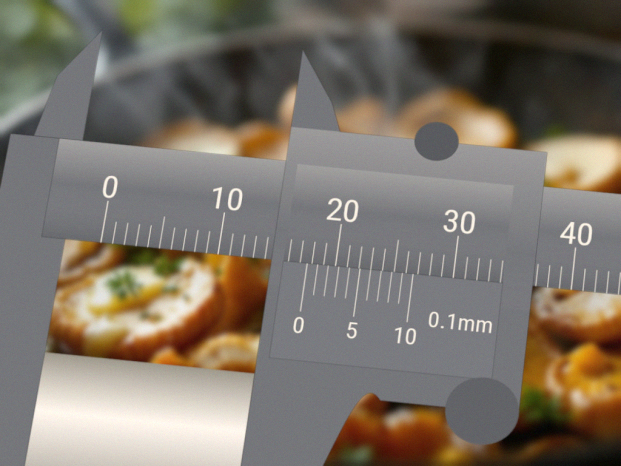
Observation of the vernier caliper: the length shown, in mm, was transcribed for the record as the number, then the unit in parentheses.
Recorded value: 17.6 (mm)
